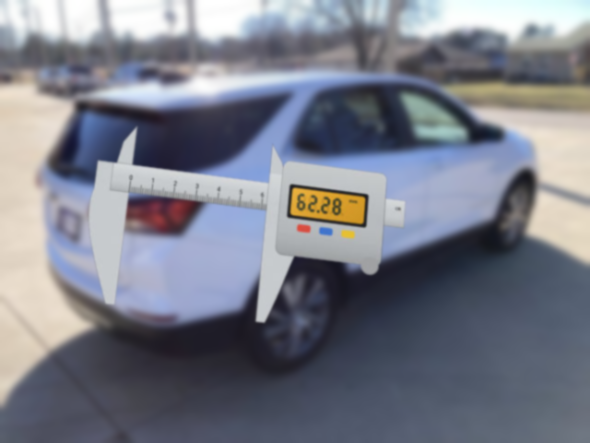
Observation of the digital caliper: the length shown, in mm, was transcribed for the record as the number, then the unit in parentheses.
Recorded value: 62.28 (mm)
